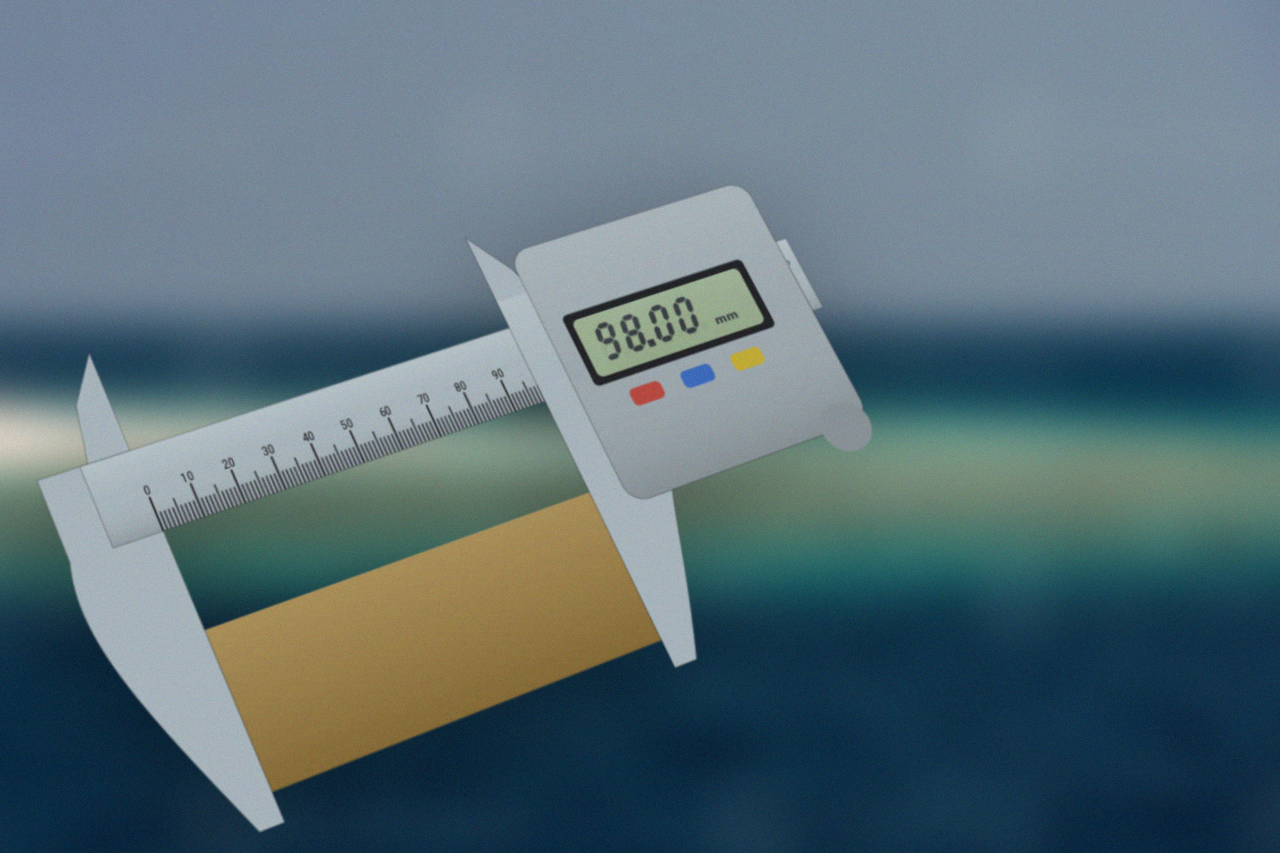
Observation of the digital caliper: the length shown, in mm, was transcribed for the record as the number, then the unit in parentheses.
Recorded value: 98.00 (mm)
